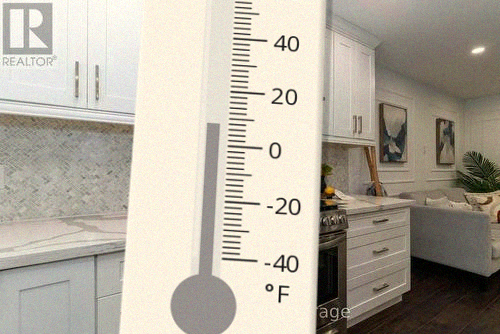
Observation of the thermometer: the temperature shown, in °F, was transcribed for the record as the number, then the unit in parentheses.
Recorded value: 8 (°F)
